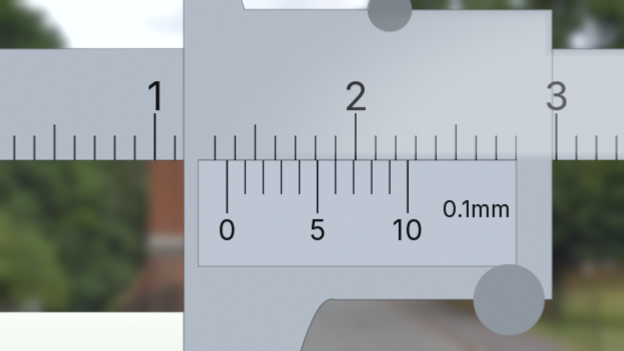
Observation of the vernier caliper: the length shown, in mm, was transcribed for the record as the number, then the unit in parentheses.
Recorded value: 13.6 (mm)
